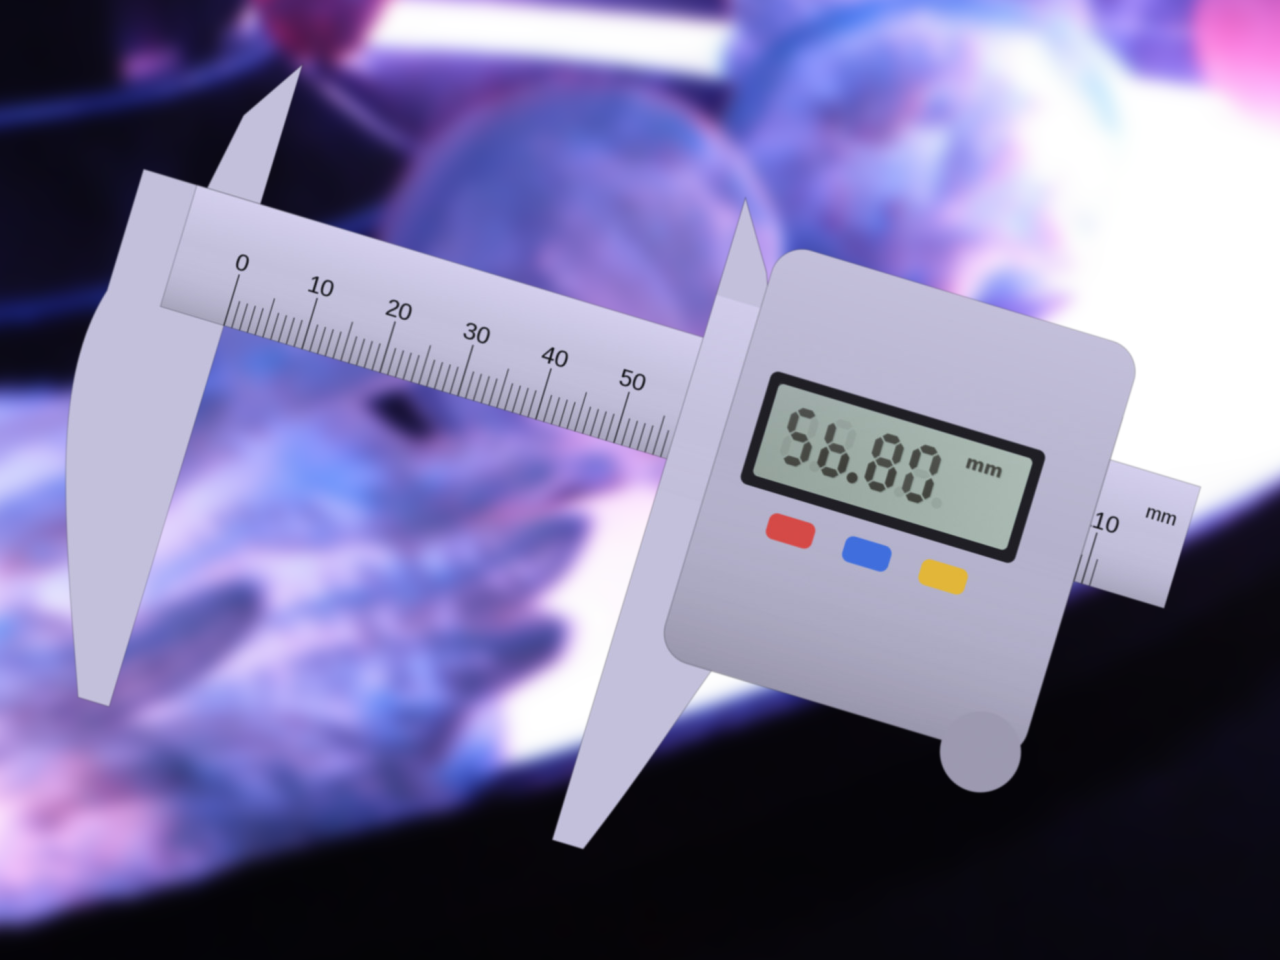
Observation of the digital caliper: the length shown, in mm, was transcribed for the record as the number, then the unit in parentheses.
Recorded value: 56.80 (mm)
